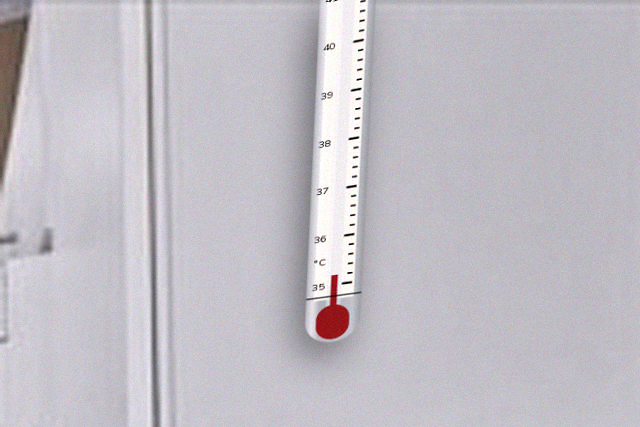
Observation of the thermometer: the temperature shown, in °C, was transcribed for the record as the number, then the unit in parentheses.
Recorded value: 35.2 (°C)
